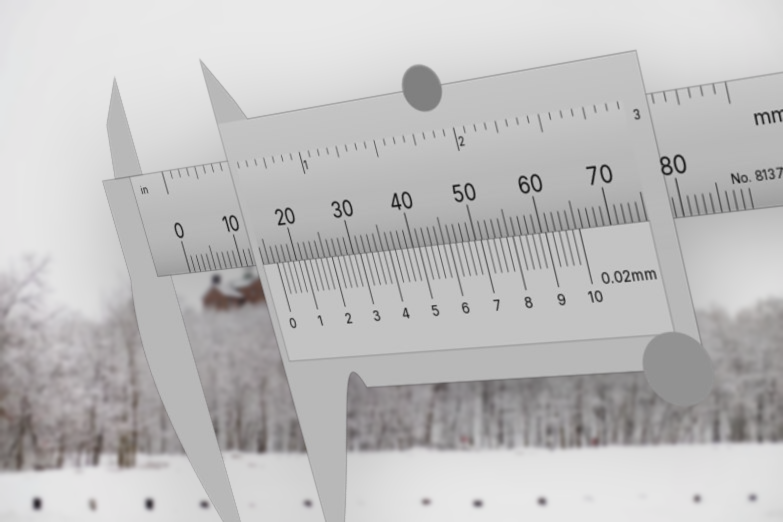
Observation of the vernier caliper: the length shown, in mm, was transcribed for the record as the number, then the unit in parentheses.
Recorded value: 16.5 (mm)
